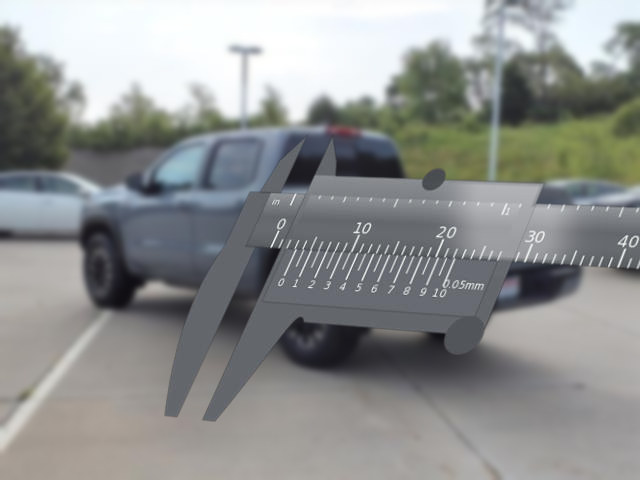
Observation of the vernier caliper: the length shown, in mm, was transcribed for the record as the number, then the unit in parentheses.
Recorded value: 3.2 (mm)
